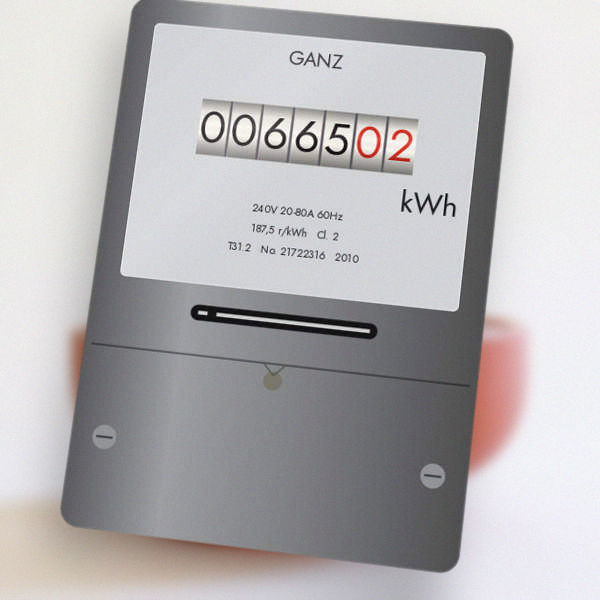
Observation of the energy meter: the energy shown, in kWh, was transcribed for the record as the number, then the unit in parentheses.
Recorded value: 665.02 (kWh)
